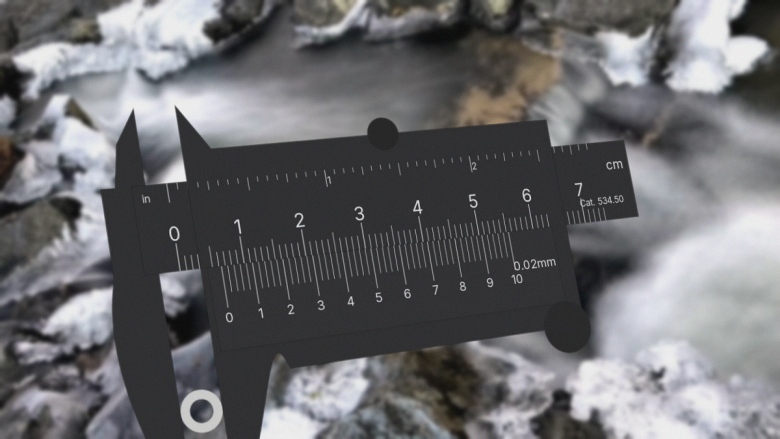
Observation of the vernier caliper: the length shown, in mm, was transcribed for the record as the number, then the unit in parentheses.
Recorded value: 6.4 (mm)
